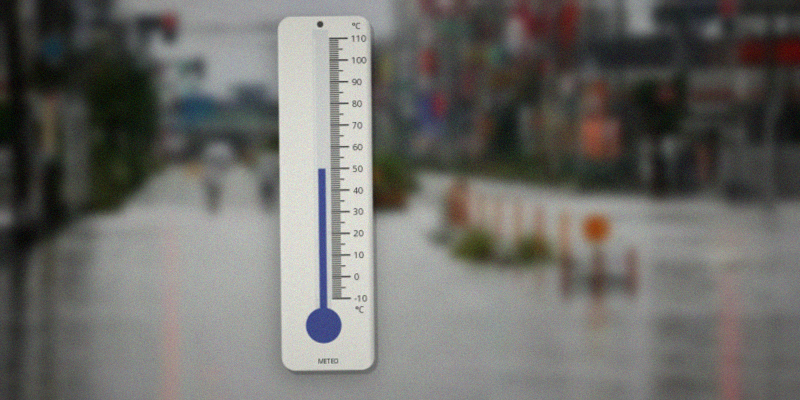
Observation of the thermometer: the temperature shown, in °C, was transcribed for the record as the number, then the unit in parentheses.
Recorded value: 50 (°C)
